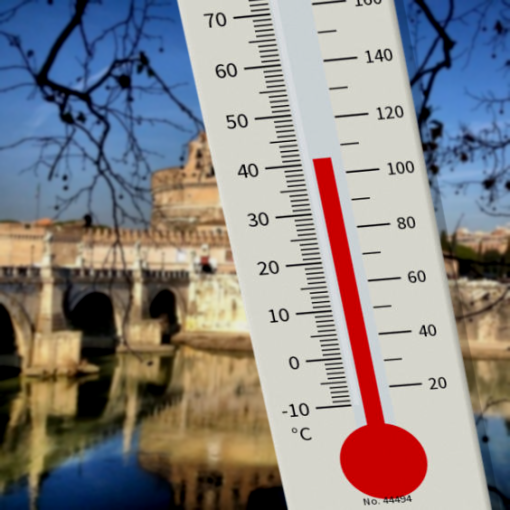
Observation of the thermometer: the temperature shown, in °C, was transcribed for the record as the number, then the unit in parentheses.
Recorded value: 41 (°C)
